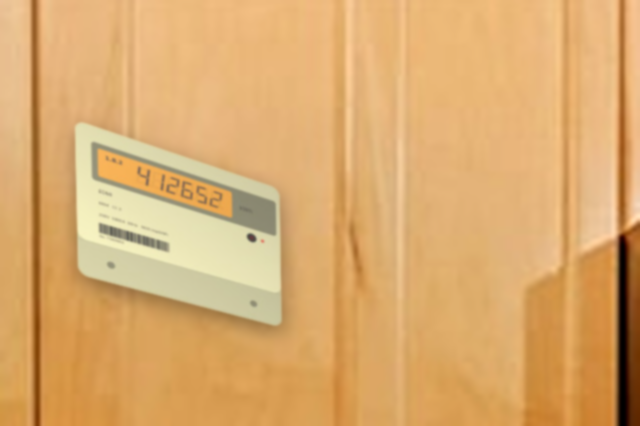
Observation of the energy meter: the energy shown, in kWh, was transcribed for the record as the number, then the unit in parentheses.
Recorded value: 412652 (kWh)
